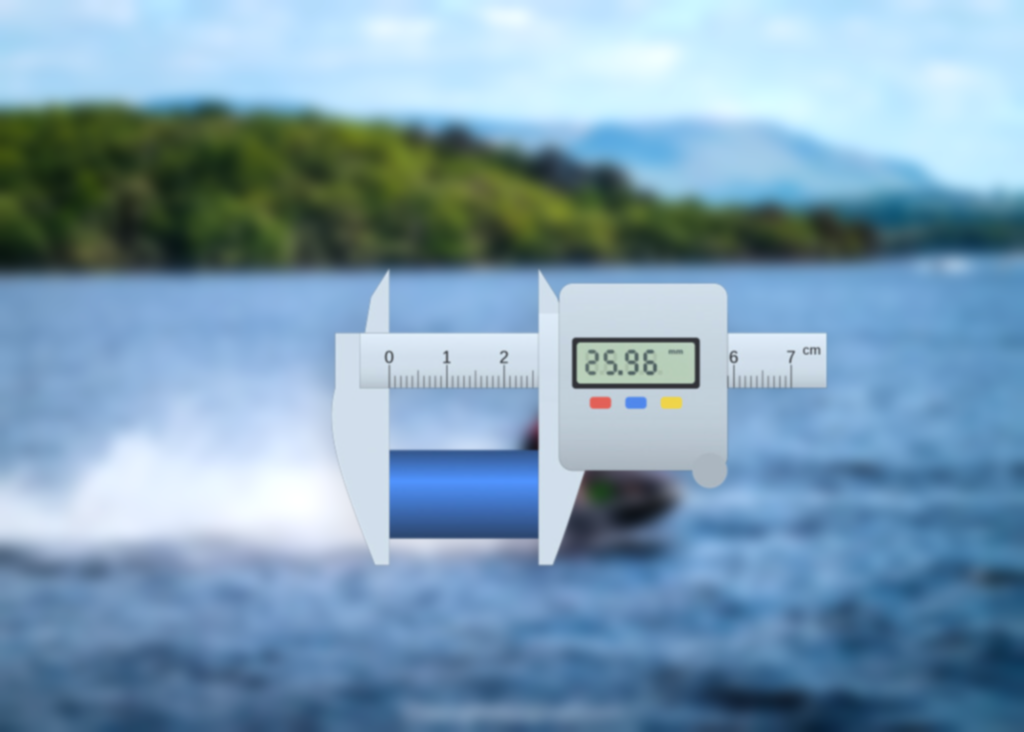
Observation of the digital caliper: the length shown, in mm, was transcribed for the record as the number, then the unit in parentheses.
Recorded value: 25.96 (mm)
